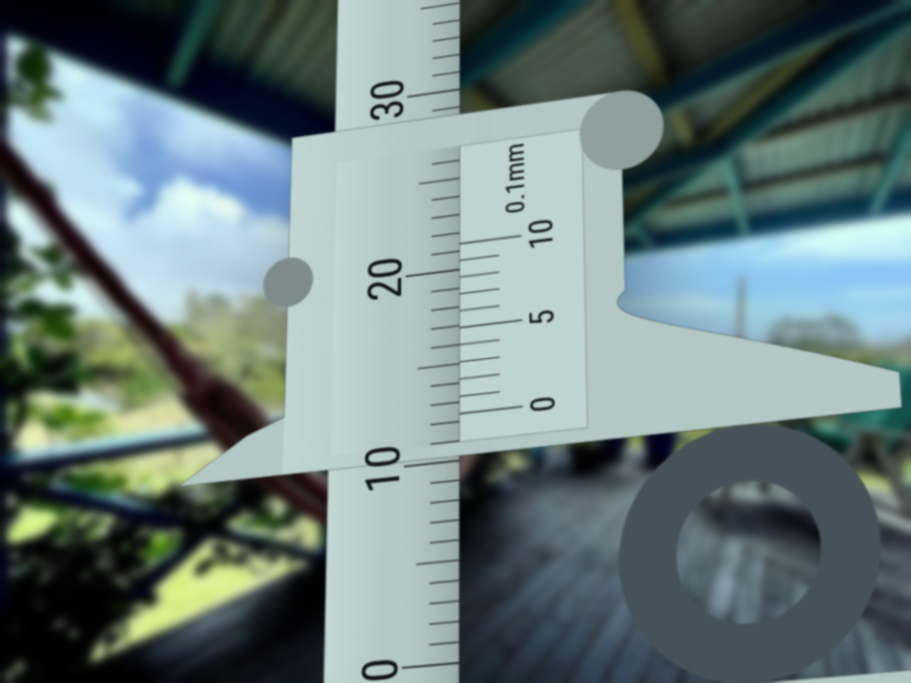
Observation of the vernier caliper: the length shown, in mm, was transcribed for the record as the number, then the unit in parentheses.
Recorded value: 12.4 (mm)
